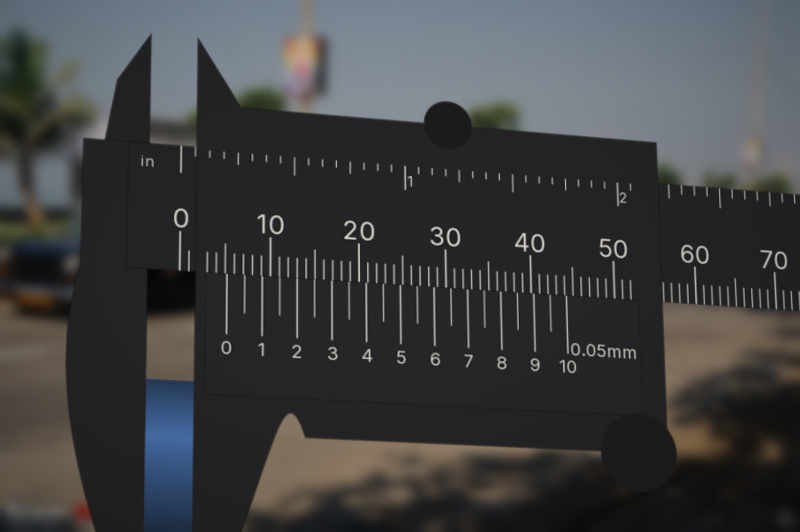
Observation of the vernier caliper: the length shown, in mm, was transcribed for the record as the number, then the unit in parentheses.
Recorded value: 5.2 (mm)
